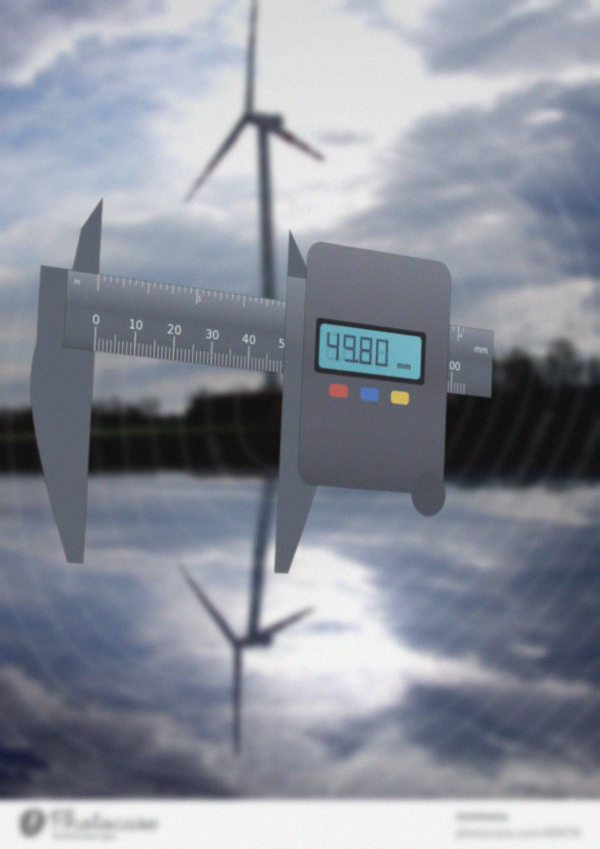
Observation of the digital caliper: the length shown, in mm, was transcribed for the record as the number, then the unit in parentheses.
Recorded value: 49.80 (mm)
